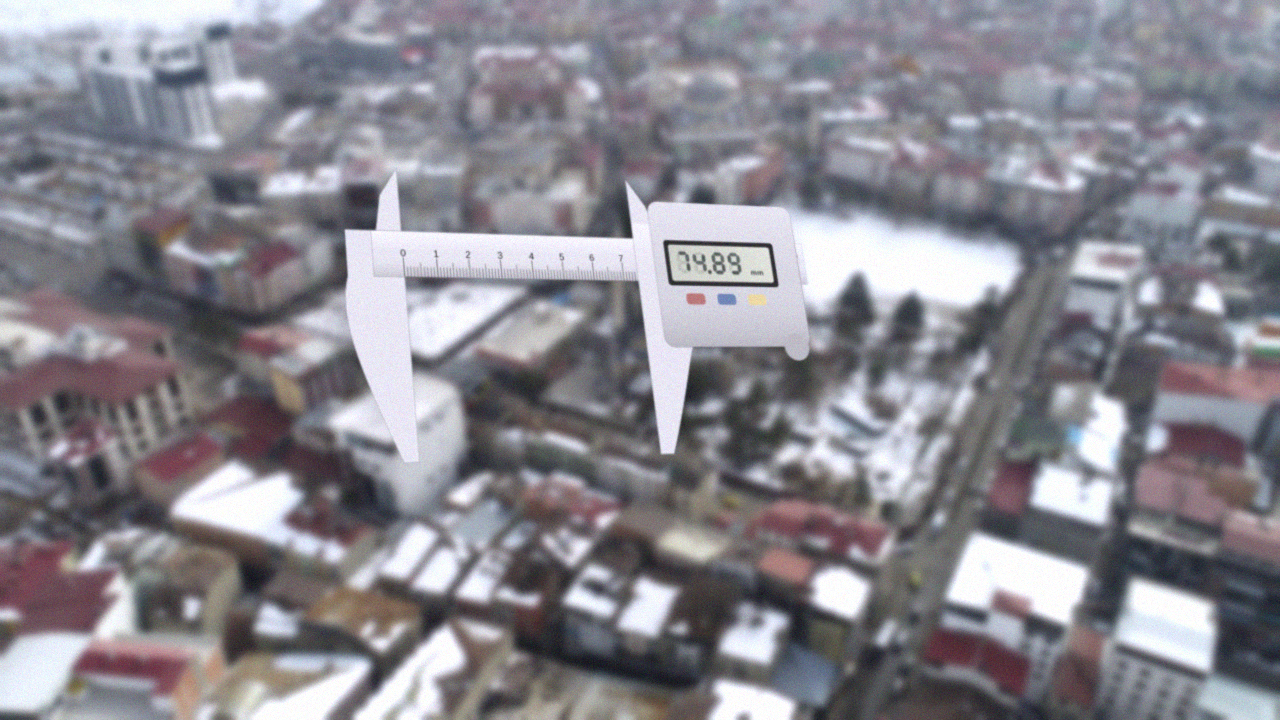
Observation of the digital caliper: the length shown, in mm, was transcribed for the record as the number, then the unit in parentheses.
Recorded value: 74.89 (mm)
